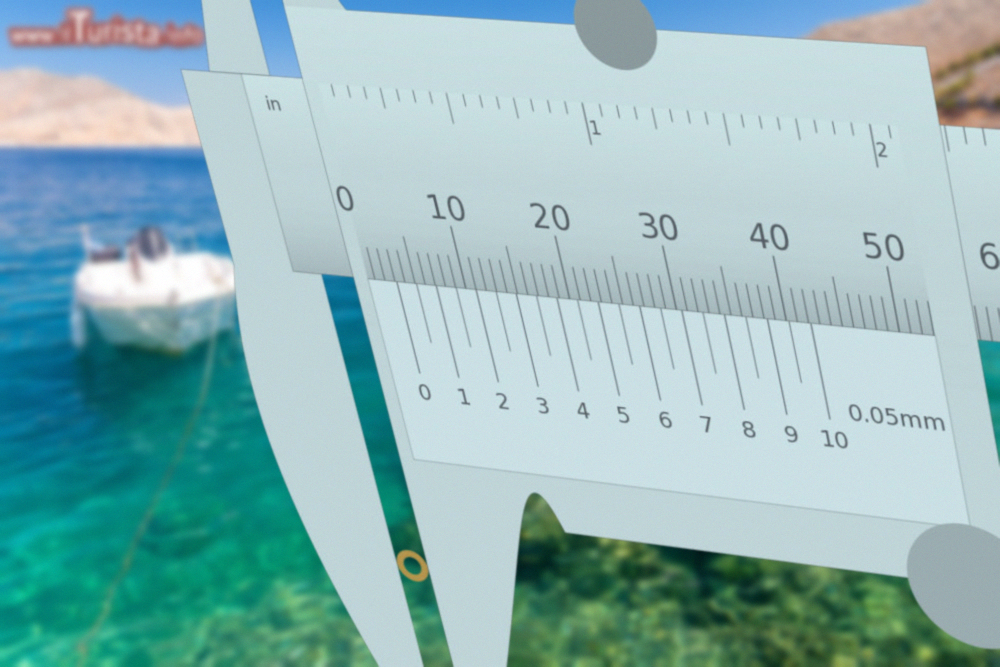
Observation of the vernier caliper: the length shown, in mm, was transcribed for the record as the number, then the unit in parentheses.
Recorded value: 3.2 (mm)
